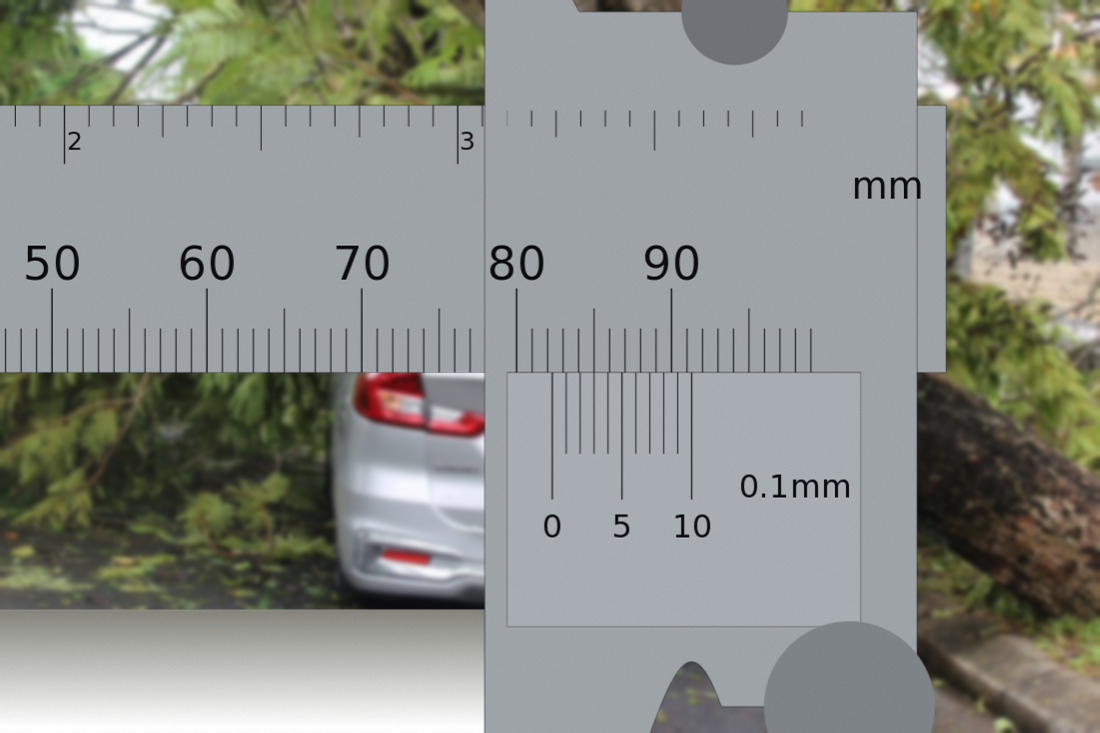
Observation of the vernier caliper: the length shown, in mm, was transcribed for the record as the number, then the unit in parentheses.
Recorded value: 82.3 (mm)
